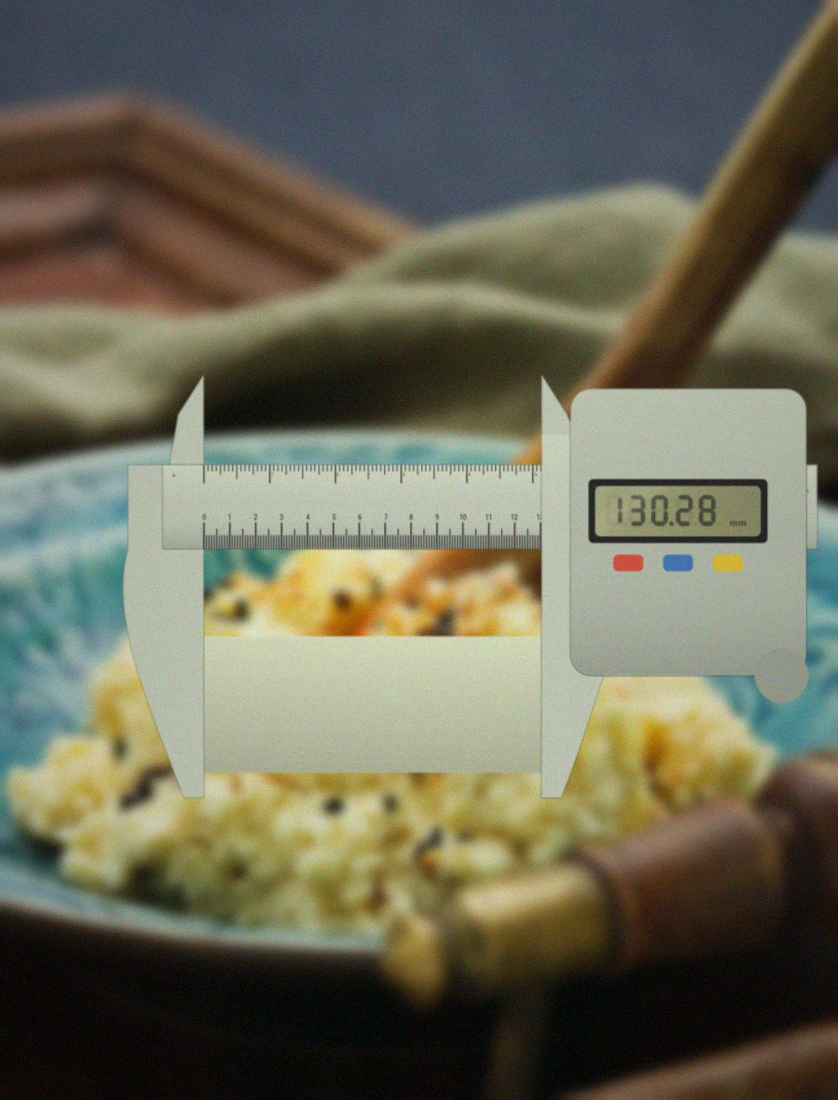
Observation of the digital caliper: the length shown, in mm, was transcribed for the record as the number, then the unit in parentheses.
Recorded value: 130.28 (mm)
